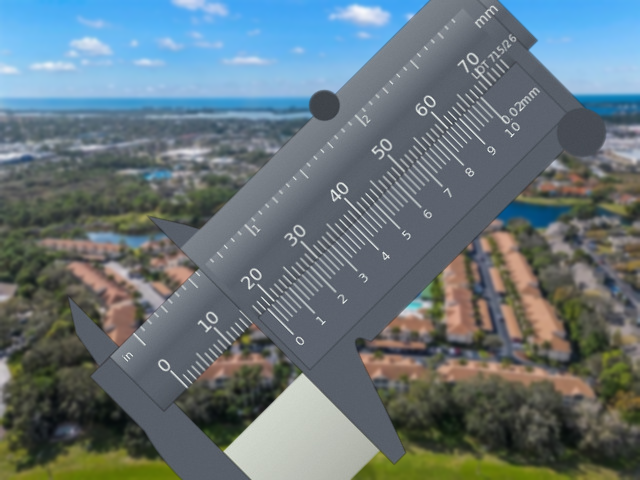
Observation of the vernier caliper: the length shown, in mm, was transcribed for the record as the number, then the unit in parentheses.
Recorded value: 18.4 (mm)
